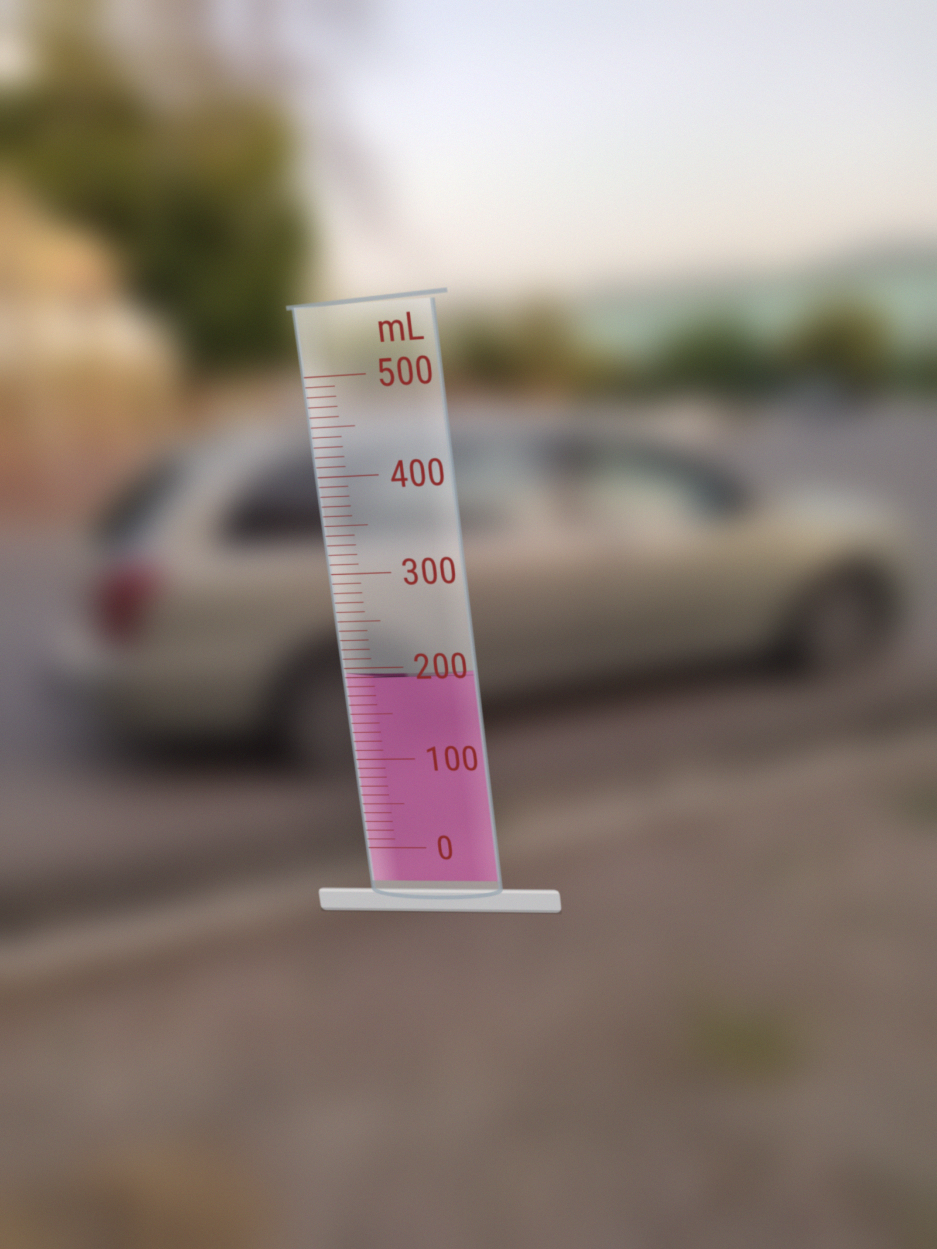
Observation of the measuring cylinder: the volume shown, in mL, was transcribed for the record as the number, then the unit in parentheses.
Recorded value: 190 (mL)
